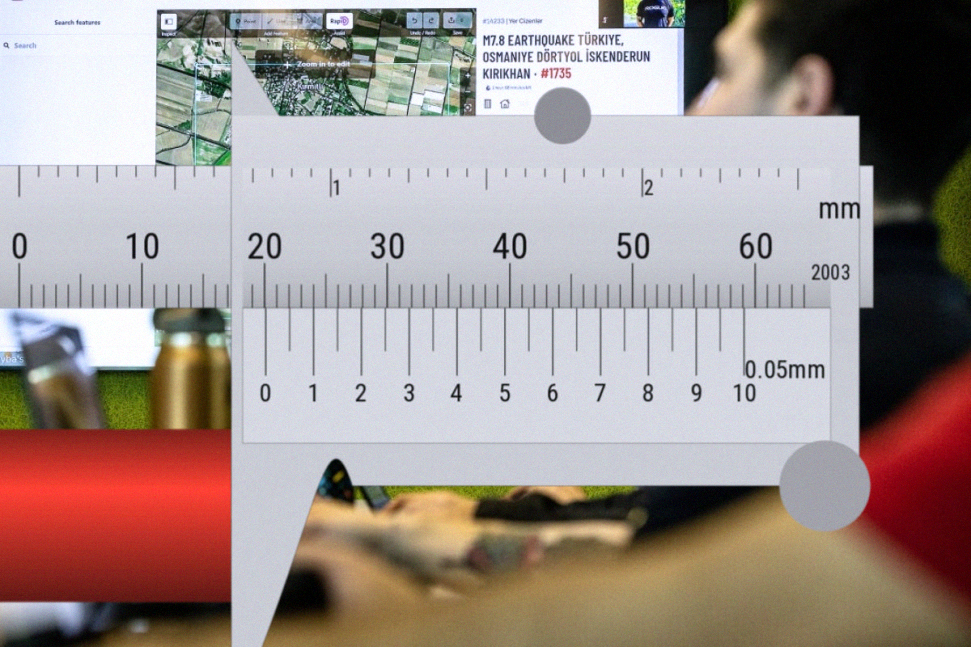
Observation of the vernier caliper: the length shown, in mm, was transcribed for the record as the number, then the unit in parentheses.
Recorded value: 20.1 (mm)
